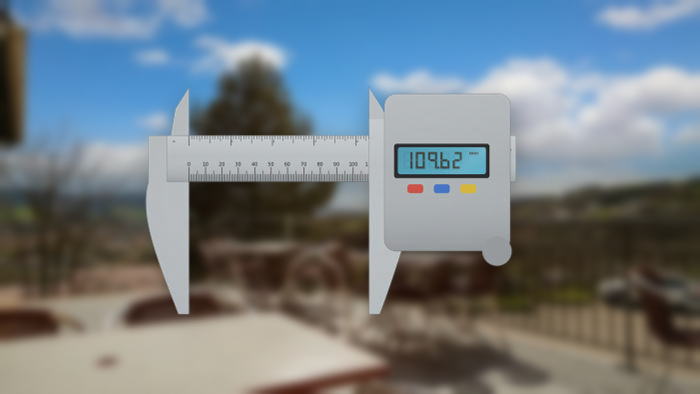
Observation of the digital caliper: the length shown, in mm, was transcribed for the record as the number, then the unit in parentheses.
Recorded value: 109.62 (mm)
